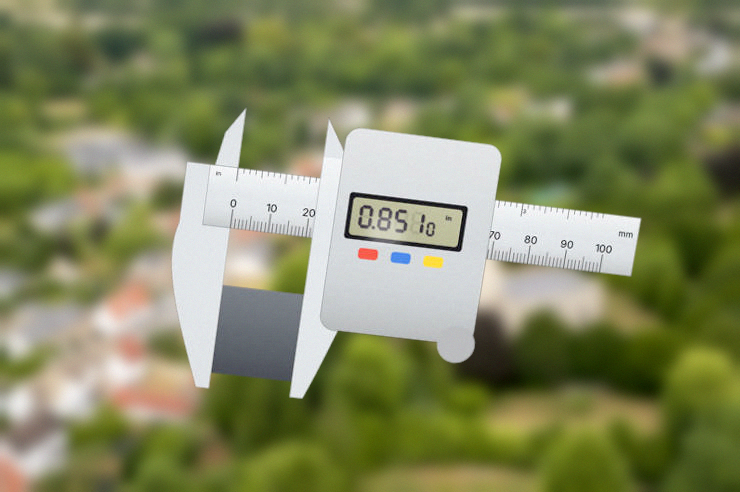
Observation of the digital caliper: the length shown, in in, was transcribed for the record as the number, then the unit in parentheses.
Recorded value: 0.8510 (in)
